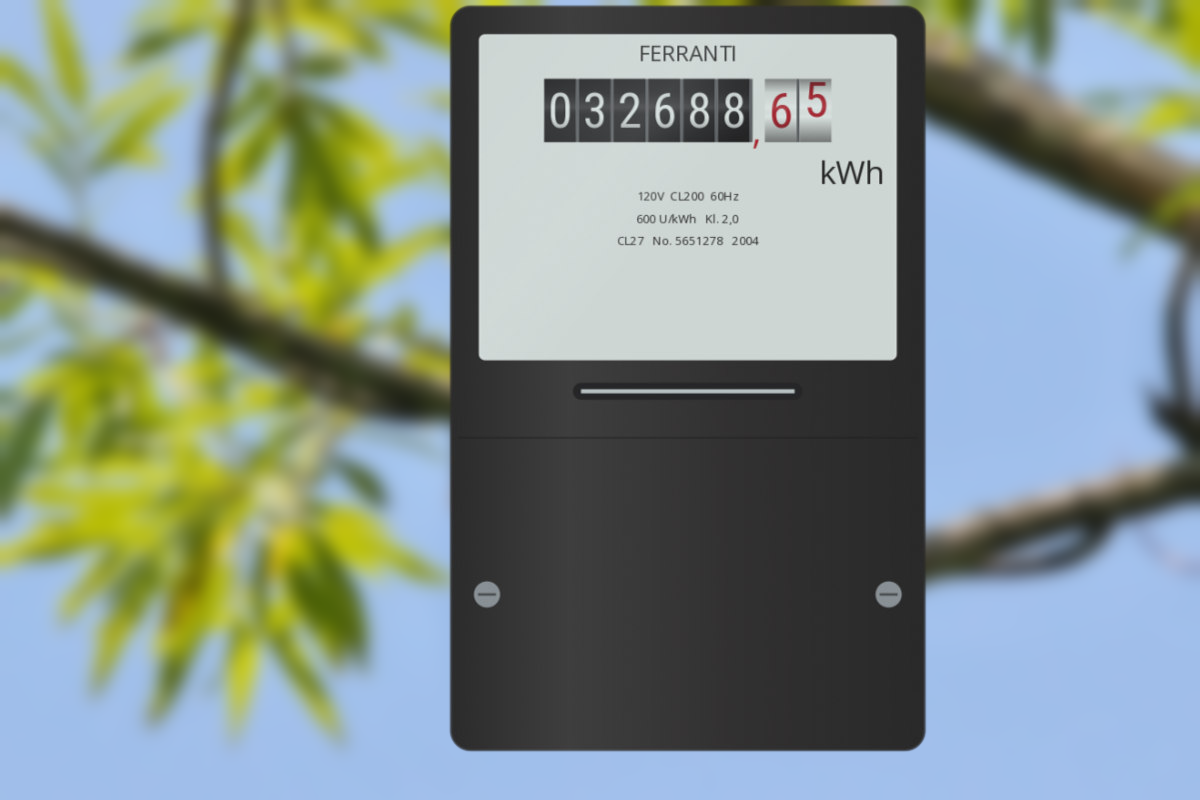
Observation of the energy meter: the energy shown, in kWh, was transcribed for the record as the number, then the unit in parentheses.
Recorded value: 32688.65 (kWh)
